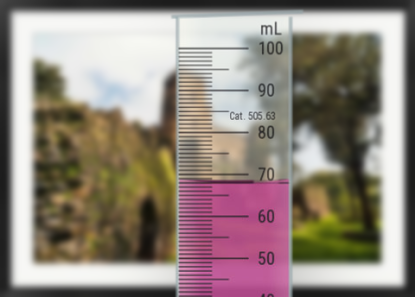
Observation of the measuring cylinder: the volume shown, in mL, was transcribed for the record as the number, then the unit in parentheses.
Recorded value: 68 (mL)
